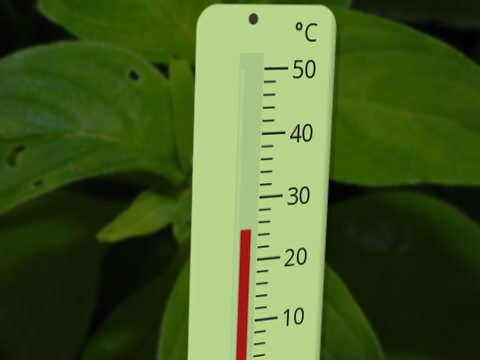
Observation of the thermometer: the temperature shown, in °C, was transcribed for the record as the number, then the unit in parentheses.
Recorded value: 25 (°C)
